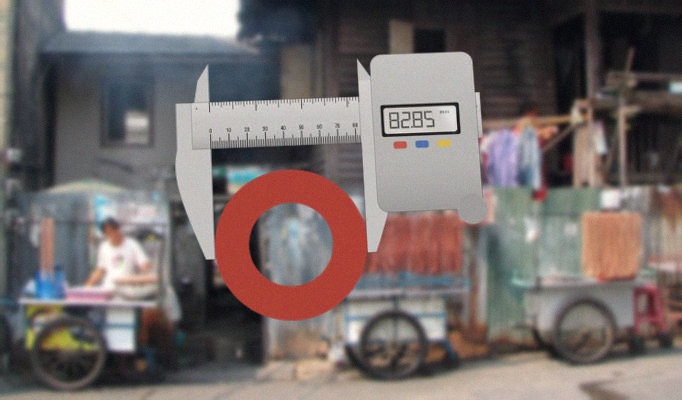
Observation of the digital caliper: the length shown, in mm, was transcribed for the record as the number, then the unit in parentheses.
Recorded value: 82.85 (mm)
